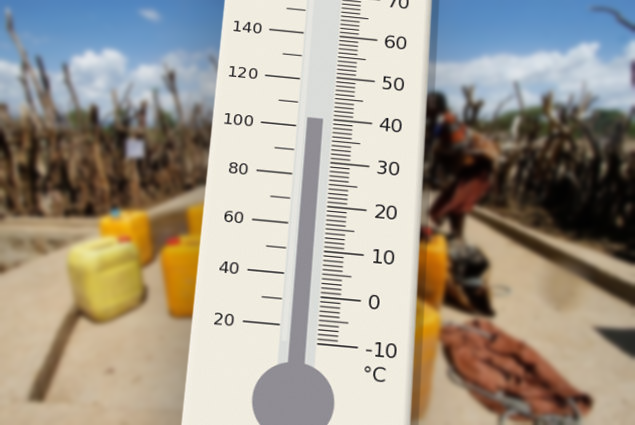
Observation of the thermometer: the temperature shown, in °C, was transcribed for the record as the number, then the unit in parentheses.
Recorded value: 40 (°C)
